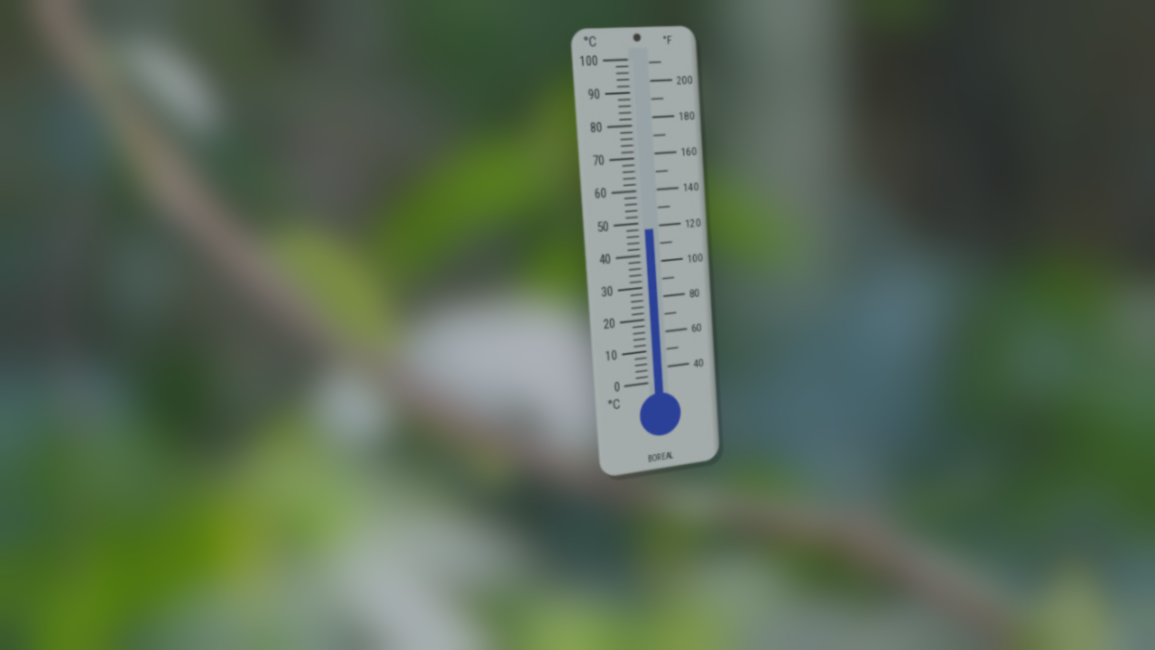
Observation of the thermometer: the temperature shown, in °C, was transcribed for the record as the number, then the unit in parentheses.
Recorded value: 48 (°C)
